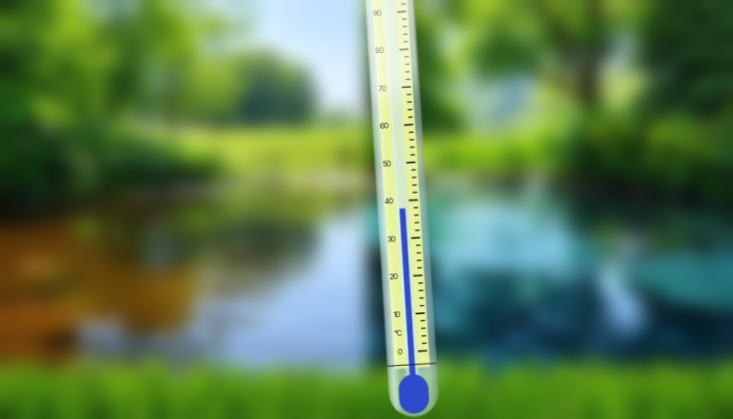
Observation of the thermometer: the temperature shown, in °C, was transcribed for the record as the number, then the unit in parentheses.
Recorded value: 38 (°C)
